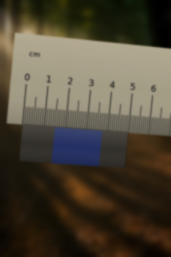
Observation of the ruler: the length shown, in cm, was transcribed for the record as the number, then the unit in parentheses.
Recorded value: 5 (cm)
